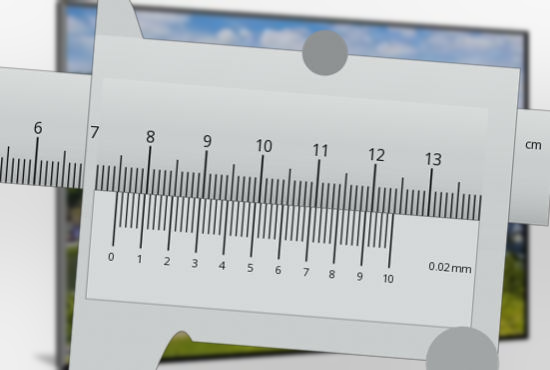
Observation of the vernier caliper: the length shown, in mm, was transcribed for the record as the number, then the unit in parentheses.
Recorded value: 74.8 (mm)
